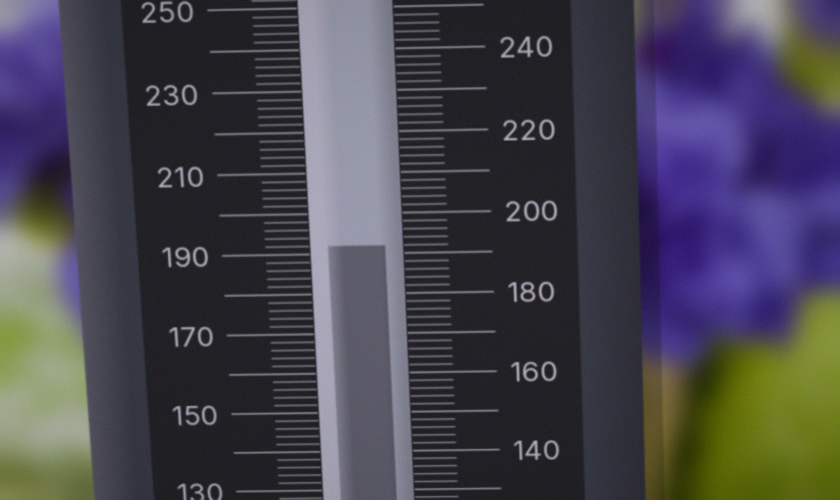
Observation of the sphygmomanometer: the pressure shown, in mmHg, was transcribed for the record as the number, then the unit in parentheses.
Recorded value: 192 (mmHg)
